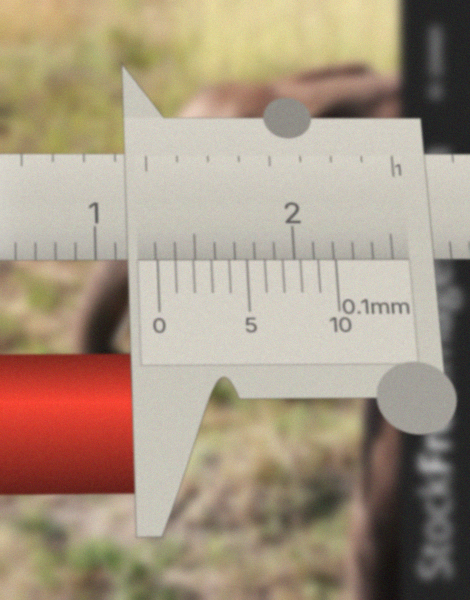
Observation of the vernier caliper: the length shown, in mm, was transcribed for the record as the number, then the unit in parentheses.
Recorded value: 13.1 (mm)
